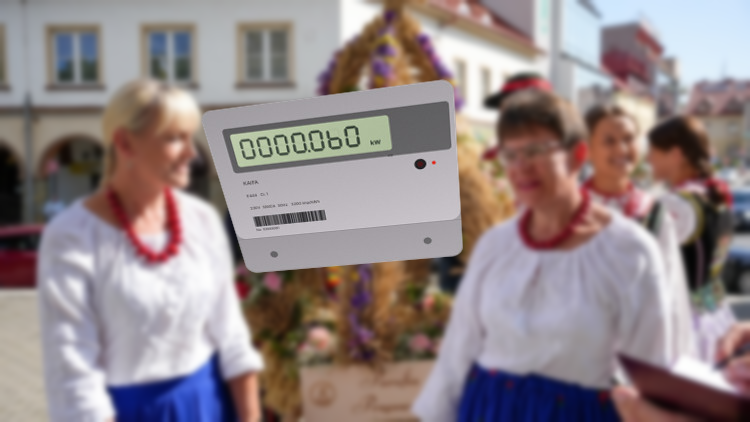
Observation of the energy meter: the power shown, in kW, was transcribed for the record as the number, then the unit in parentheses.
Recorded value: 0.060 (kW)
